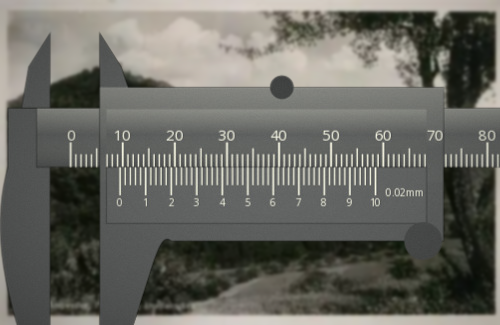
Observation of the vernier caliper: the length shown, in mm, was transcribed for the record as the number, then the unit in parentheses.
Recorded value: 9.5 (mm)
